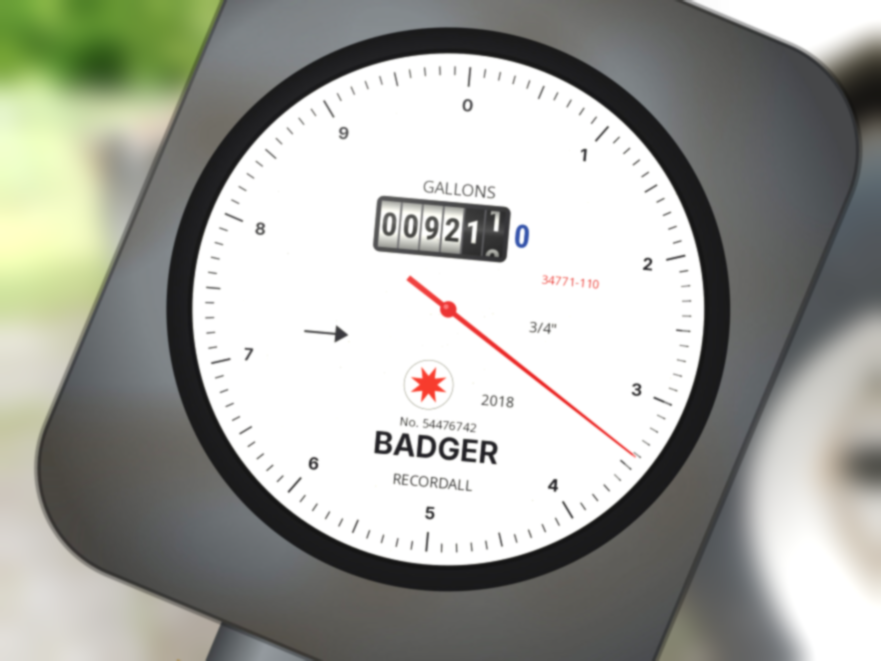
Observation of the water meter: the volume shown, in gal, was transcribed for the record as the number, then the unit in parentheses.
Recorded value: 92113.4 (gal)
